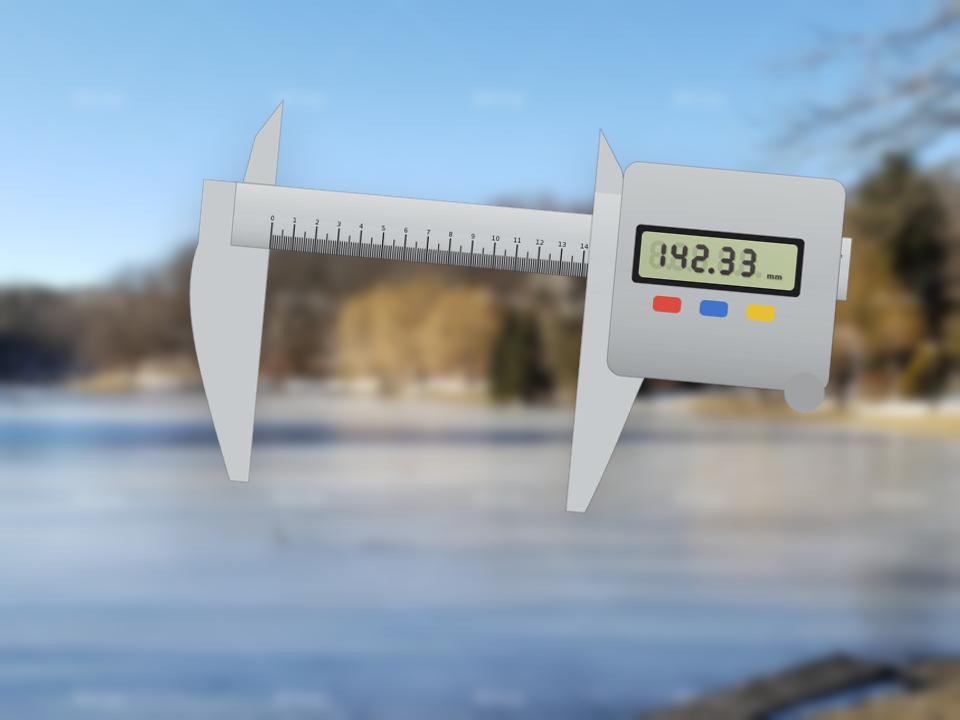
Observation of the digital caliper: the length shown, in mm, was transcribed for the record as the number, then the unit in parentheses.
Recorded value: 142.33 (mm)
